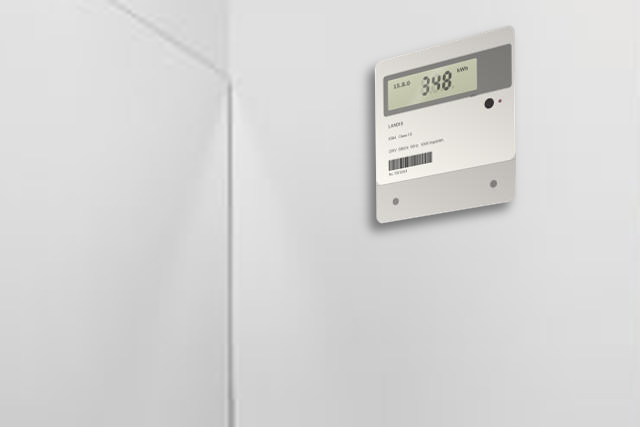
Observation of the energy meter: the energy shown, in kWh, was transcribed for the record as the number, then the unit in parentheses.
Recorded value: 348 (kWh)
